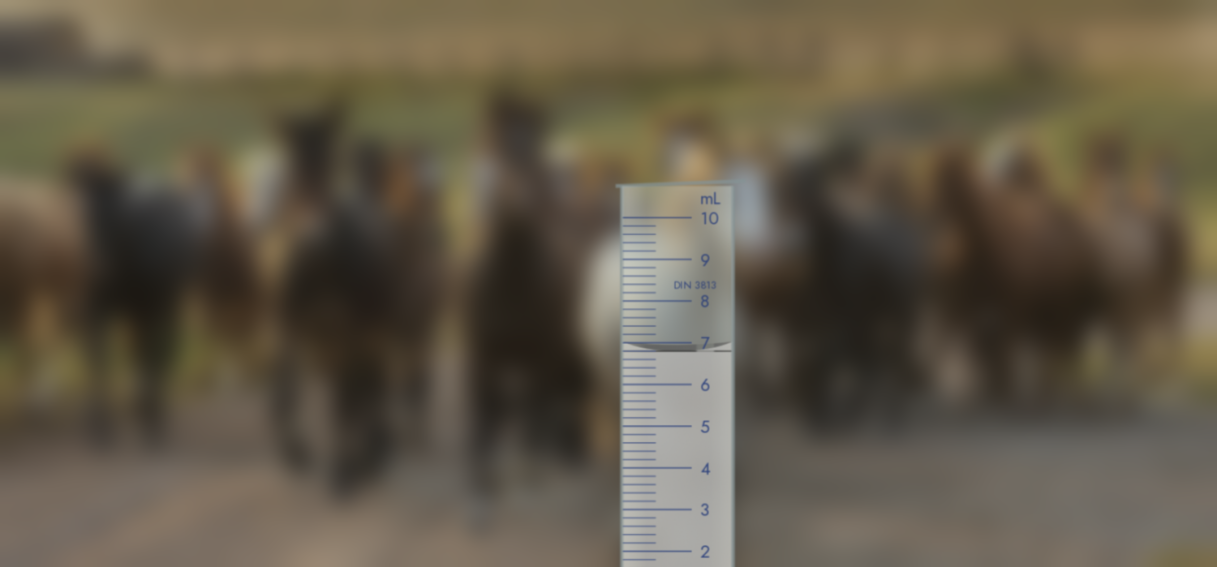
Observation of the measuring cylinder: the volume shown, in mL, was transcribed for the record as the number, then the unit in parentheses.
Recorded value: 6.8 (mL)
